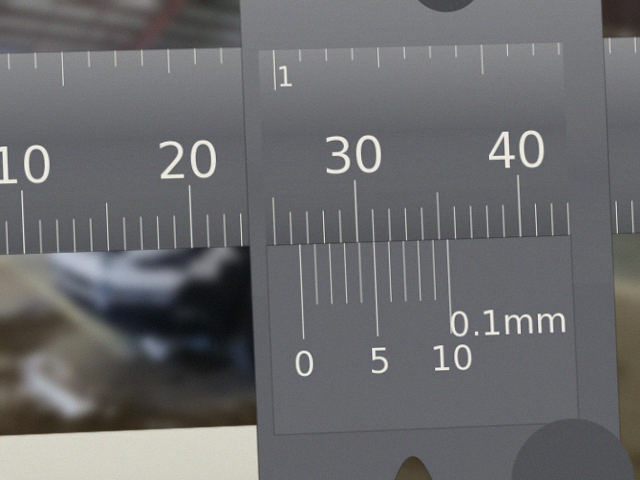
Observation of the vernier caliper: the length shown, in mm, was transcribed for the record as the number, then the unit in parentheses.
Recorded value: 26.5 (mm)
